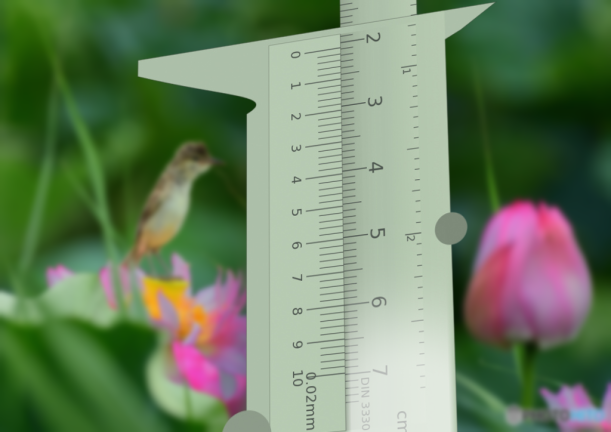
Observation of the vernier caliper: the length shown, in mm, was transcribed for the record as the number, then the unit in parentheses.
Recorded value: 20.8 (mm)
